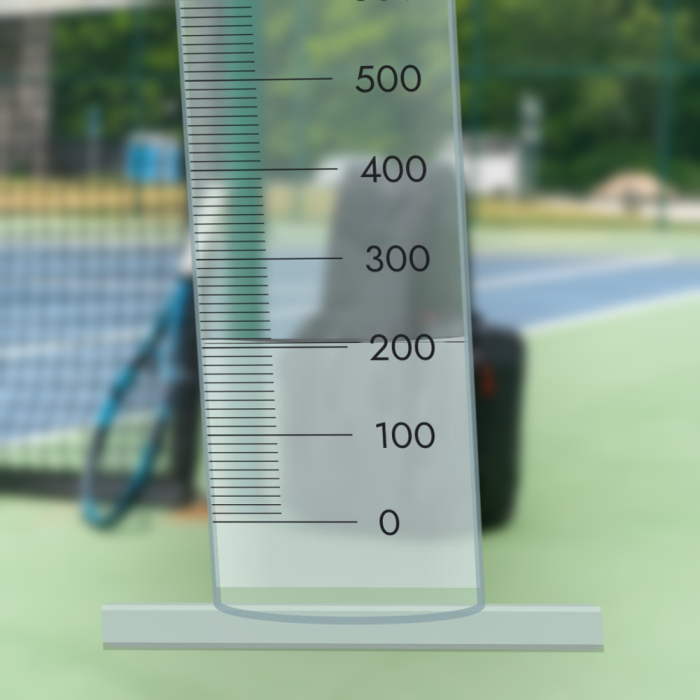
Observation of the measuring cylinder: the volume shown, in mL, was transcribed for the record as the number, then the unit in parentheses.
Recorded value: 205 (mL)
